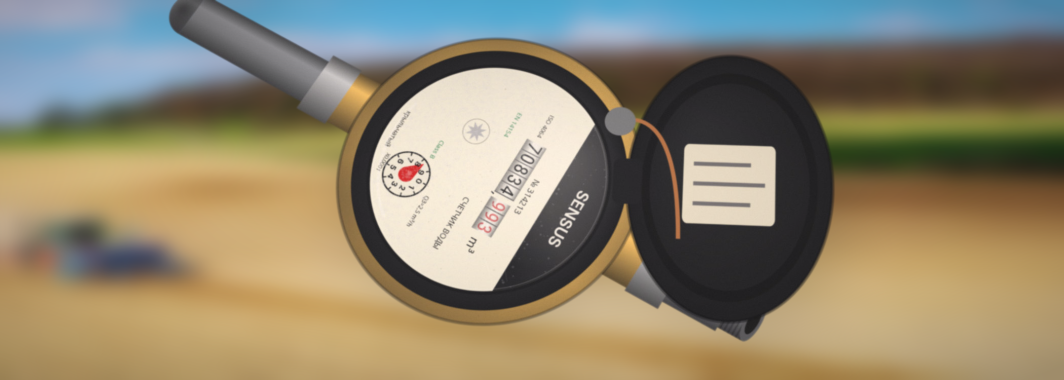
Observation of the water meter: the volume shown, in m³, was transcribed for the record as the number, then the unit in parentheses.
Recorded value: 70834.9938 (m³)
